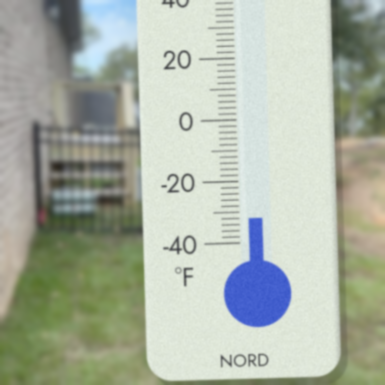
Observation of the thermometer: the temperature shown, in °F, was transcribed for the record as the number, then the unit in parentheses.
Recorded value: -32 (°F)
